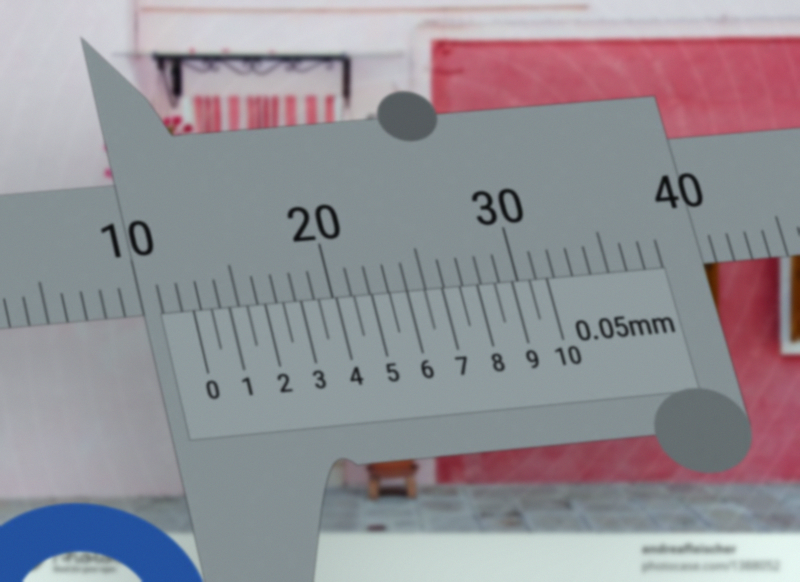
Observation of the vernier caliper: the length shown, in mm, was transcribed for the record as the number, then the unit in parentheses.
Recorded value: 12.6 (mm)
